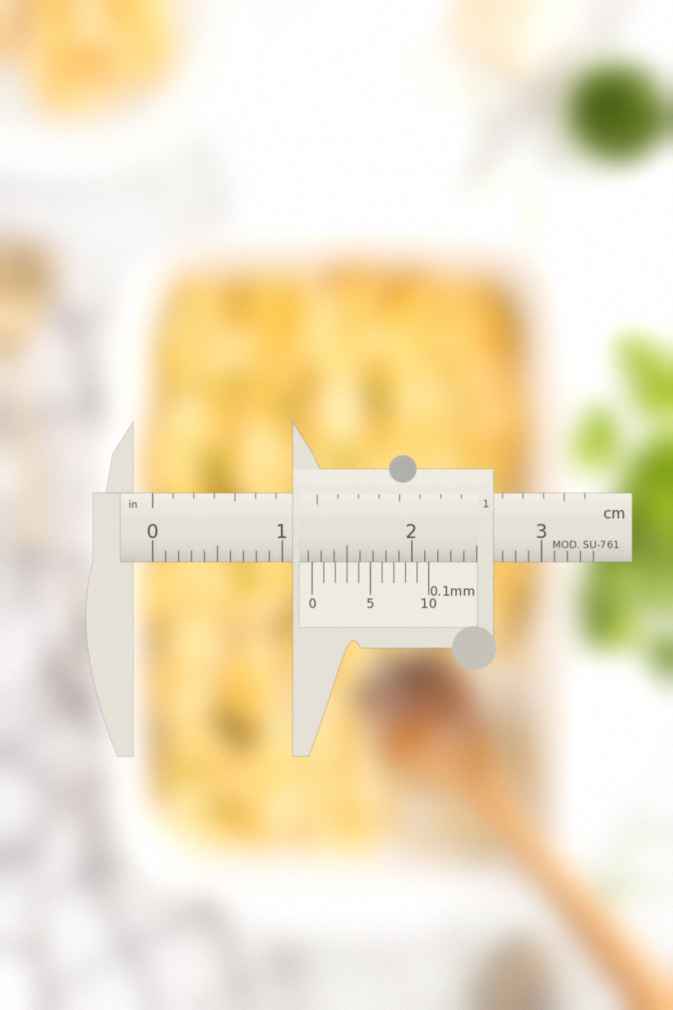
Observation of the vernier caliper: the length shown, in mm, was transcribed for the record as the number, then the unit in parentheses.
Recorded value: 12.3 (mm)
